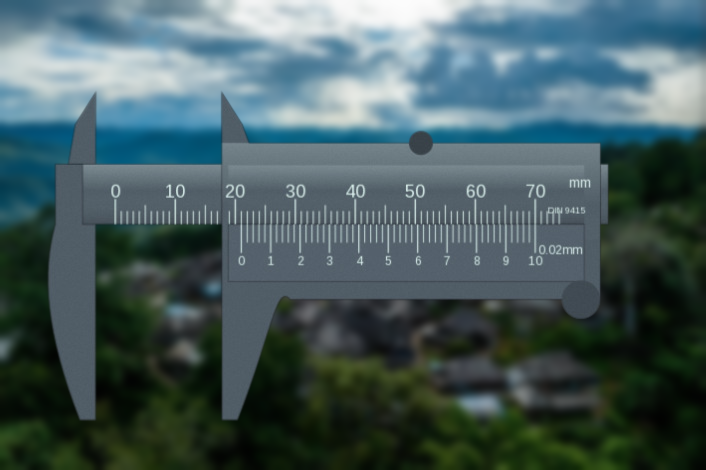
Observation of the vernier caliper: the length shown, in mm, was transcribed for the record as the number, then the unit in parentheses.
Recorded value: 21.0 (mm)
